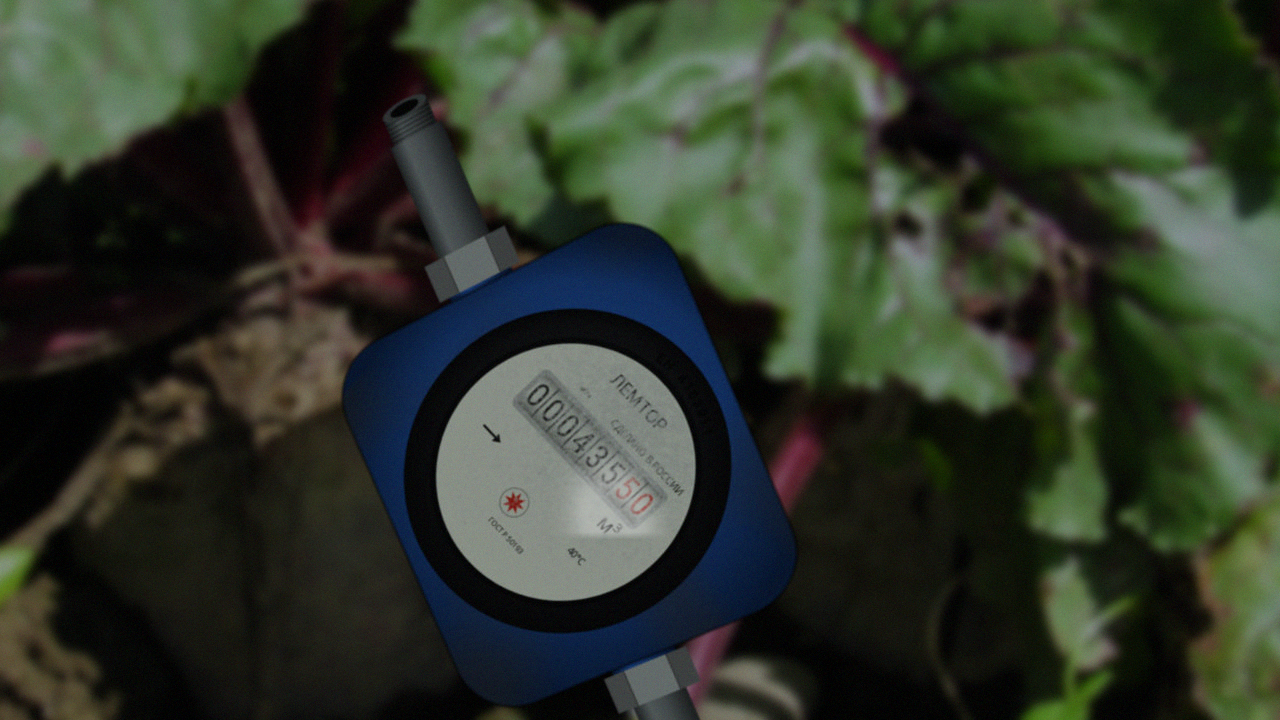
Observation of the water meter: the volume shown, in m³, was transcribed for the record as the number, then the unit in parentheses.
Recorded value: 435.50 (m³)
